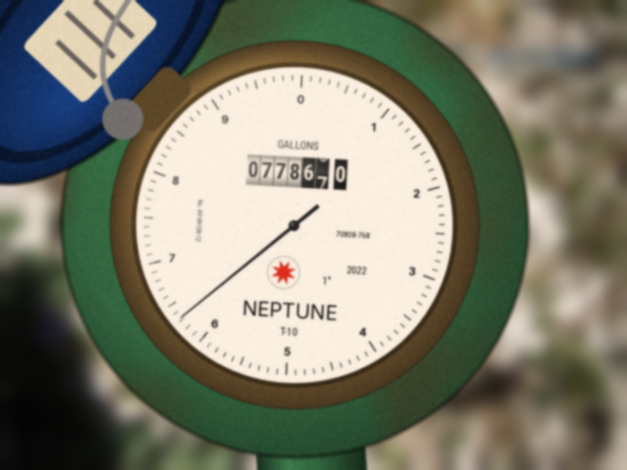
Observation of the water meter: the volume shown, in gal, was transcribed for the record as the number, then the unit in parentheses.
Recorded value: 778666.3 (gal)
